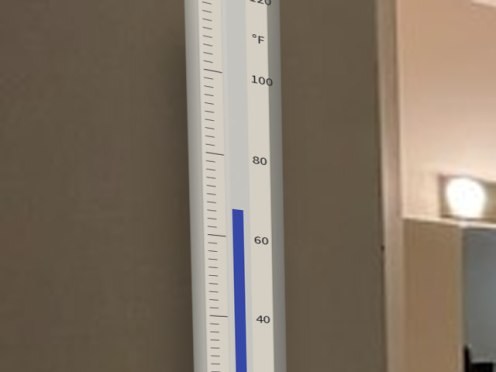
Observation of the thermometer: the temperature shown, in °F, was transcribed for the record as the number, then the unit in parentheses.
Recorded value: 67 (°F)
